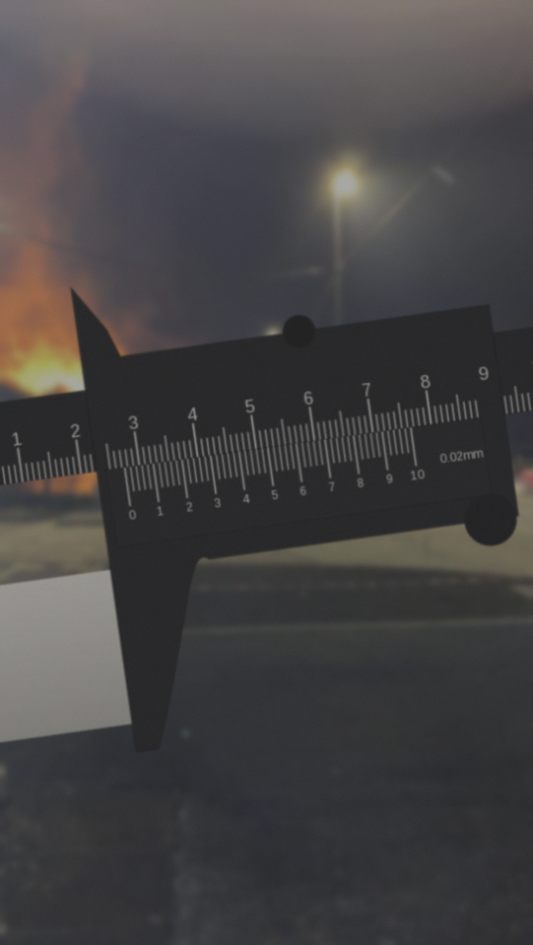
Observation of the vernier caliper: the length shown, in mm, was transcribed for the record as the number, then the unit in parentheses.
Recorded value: 27.5 (mm)
